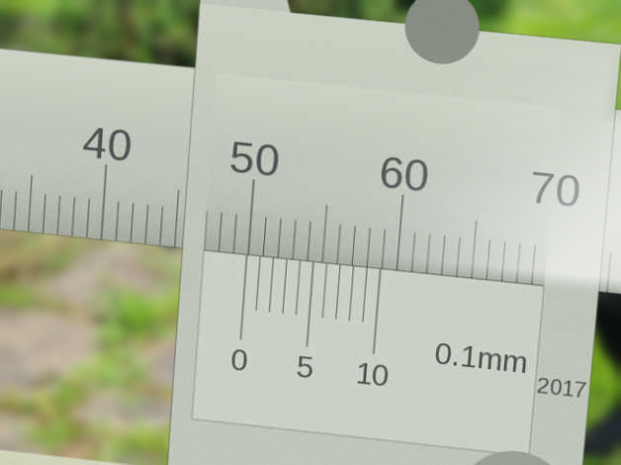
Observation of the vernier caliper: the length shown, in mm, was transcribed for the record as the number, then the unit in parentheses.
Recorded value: 49.9 (mm)
